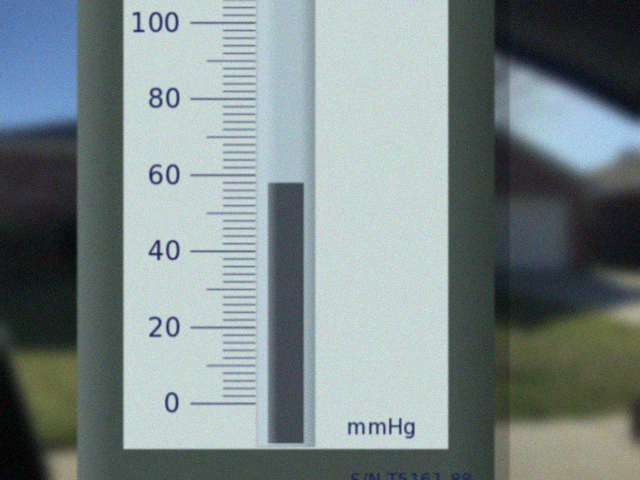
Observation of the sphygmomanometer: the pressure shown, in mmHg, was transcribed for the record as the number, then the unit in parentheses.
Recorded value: 58 (mmHg)
